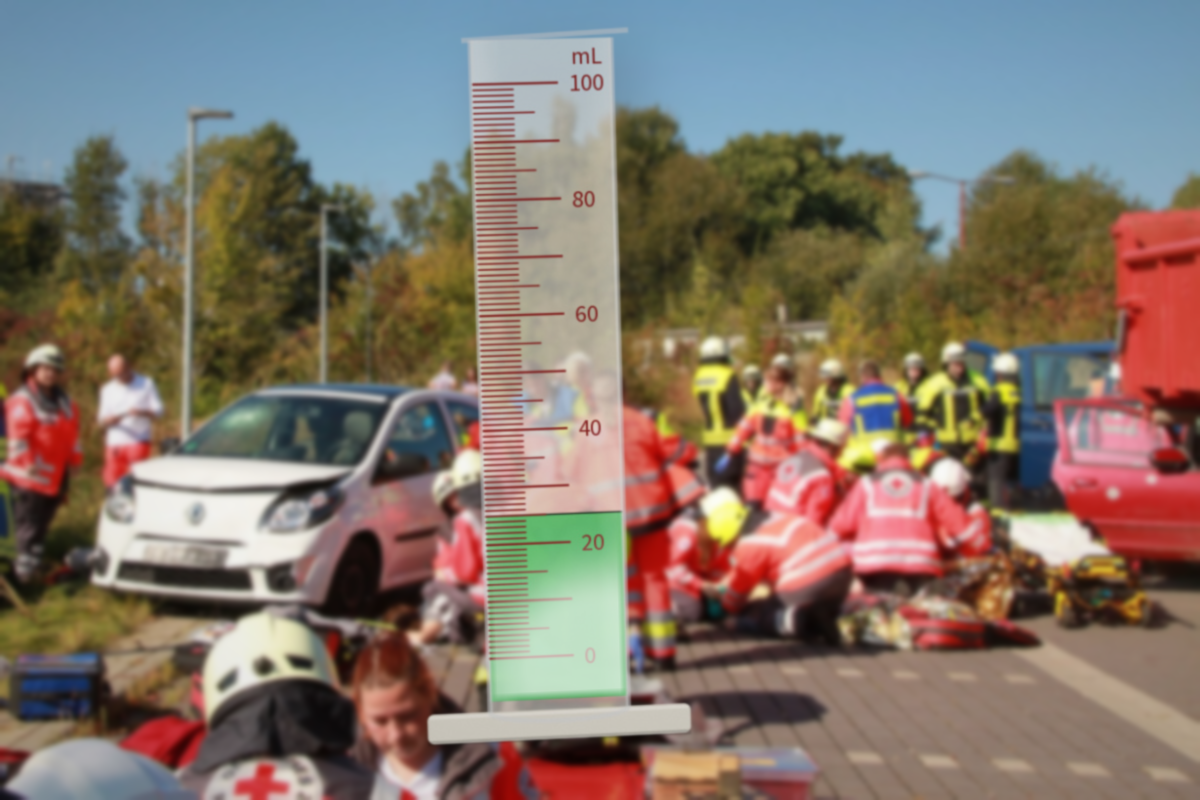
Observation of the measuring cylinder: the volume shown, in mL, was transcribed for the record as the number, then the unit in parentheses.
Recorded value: 25 (mL)
